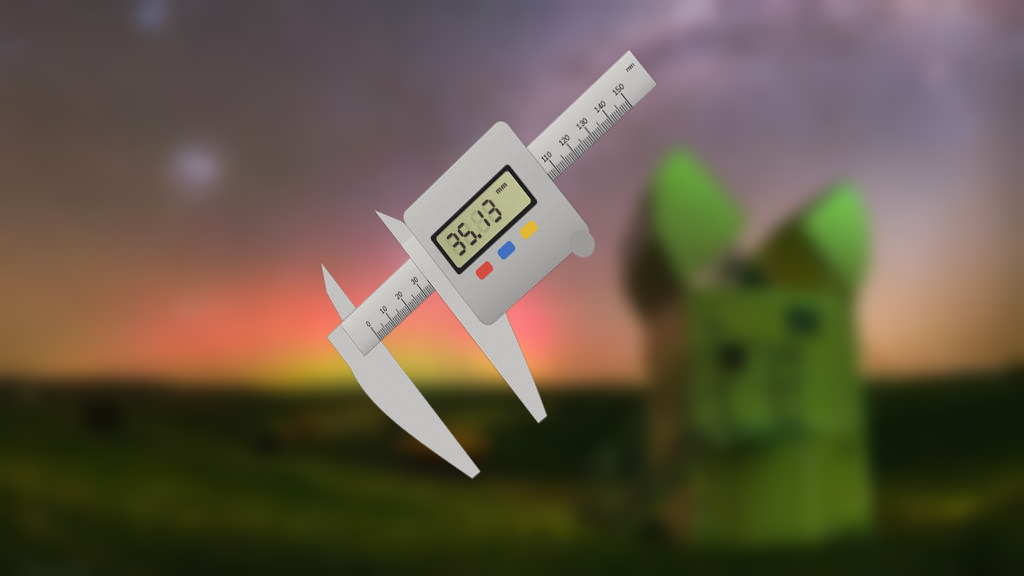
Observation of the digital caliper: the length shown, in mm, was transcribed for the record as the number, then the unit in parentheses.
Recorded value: 35.13 (mm)
